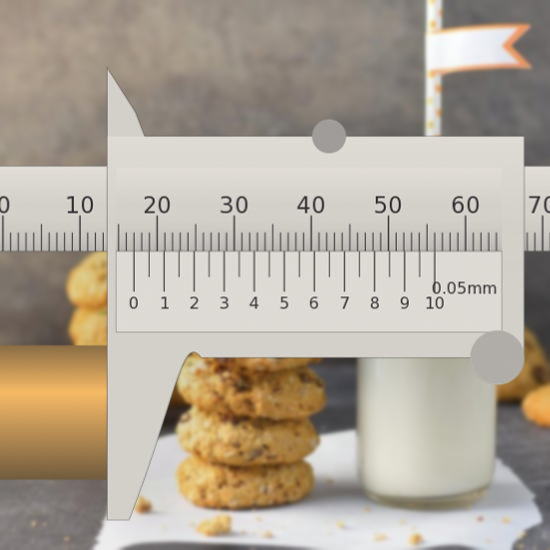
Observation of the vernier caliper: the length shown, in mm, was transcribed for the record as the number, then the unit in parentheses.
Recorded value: 17.0 (mm)
